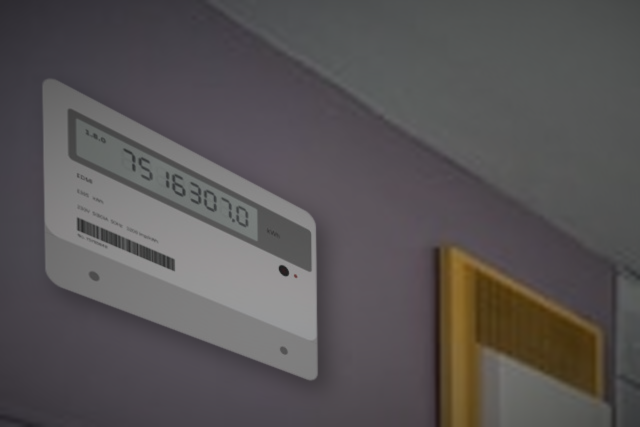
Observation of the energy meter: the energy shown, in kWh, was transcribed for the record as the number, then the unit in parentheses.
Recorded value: 7516307.0 (kWh)
